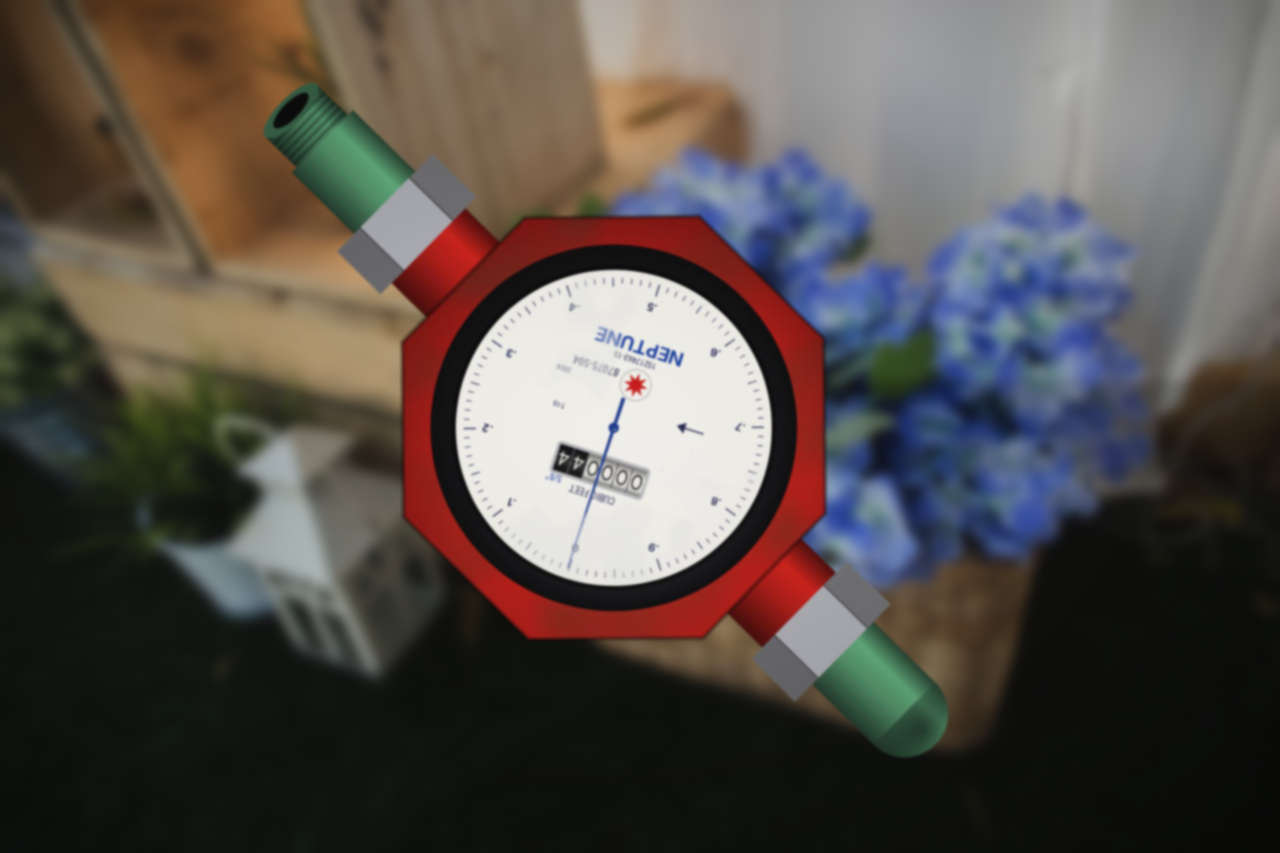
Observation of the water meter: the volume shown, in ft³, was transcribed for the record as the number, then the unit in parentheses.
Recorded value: 44.00 (ft³)
